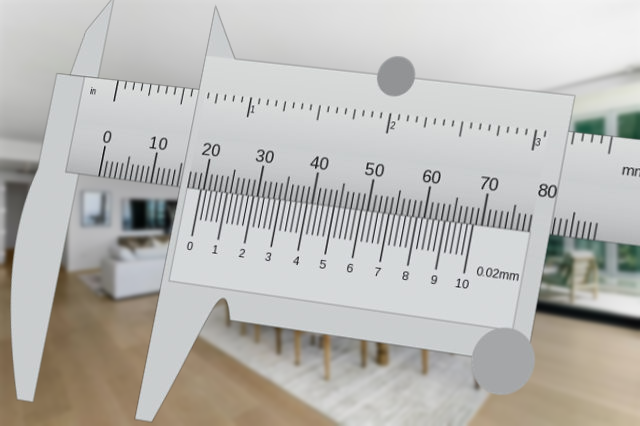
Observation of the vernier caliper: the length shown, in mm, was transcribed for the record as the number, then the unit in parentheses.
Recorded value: 19.5 (mm)
